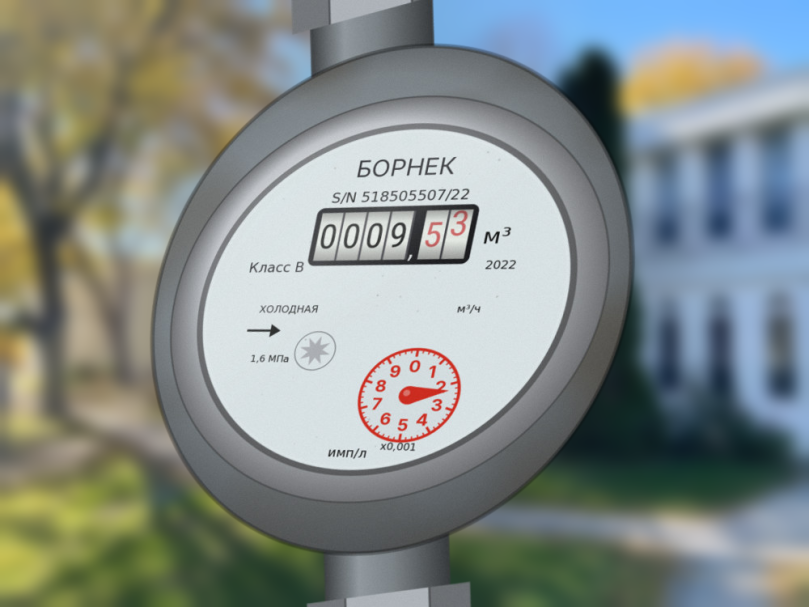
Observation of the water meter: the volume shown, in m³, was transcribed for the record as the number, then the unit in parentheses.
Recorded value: 9.532 (m³)
